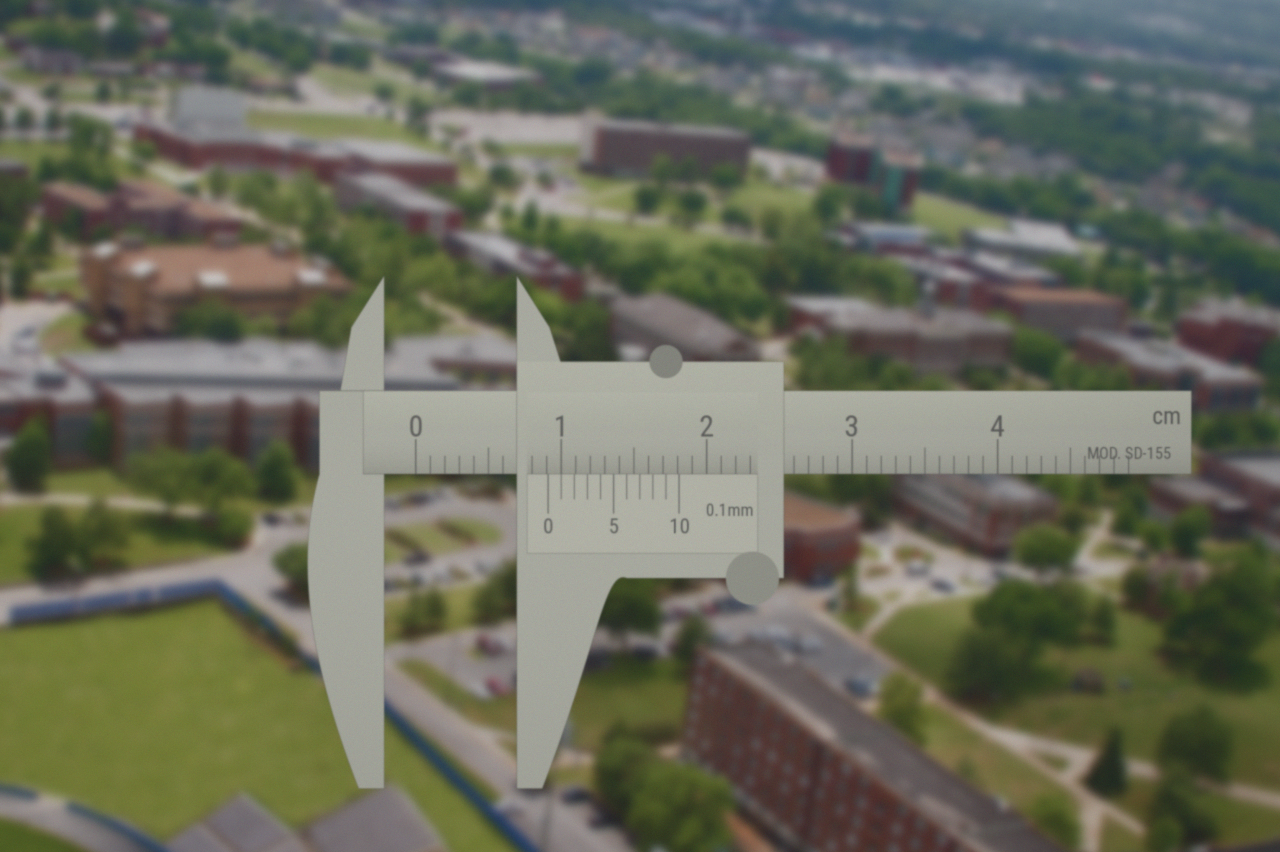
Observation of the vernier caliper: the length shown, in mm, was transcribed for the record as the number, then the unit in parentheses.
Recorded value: 9.1 (mm)
